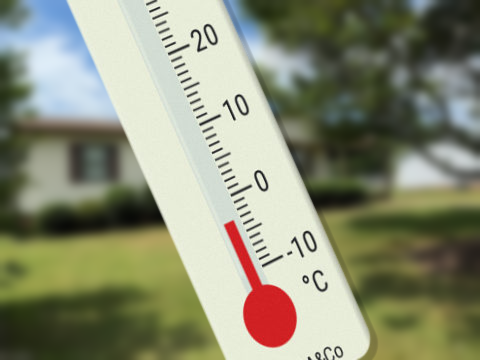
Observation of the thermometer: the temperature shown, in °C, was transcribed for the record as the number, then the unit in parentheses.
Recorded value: -3 (°C)
